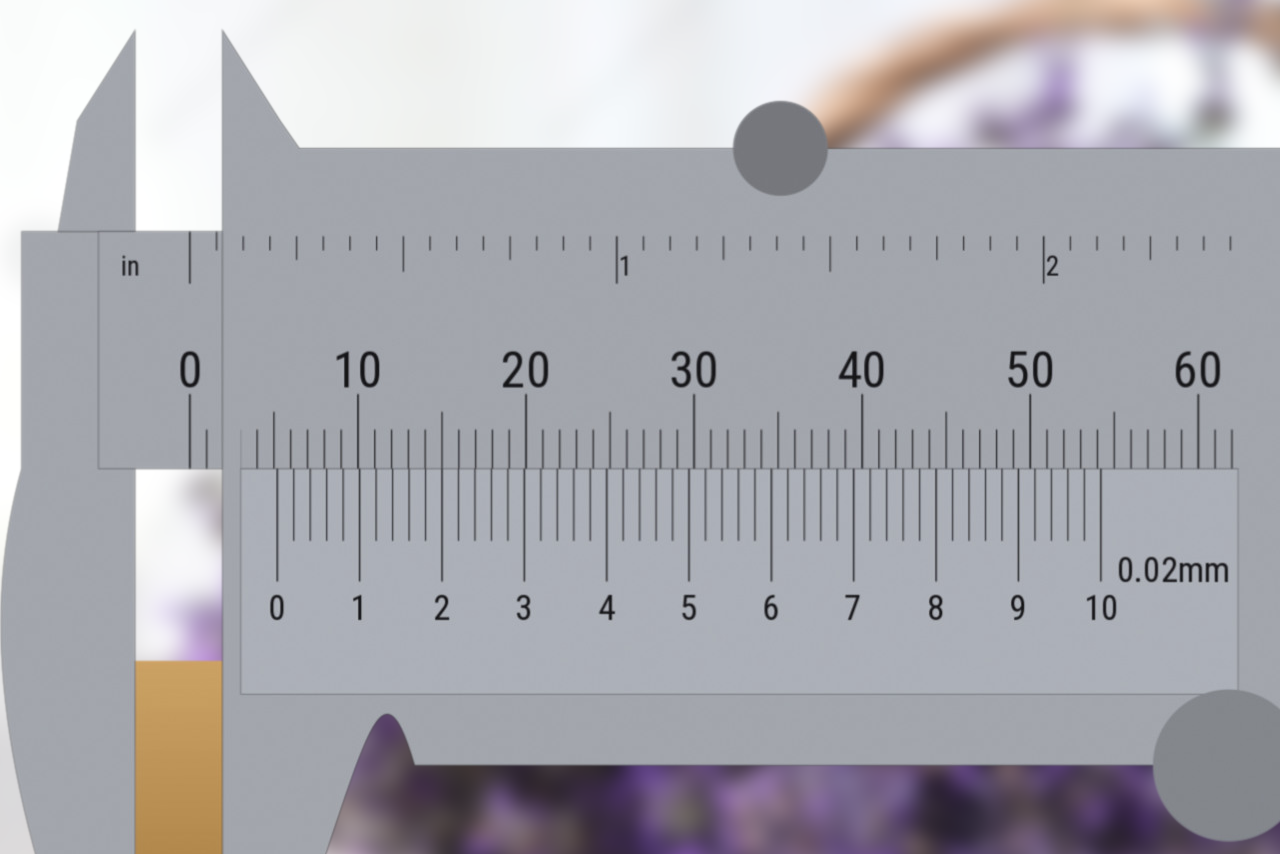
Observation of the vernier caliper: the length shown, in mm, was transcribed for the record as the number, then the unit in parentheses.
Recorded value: 5.2 (mm)
